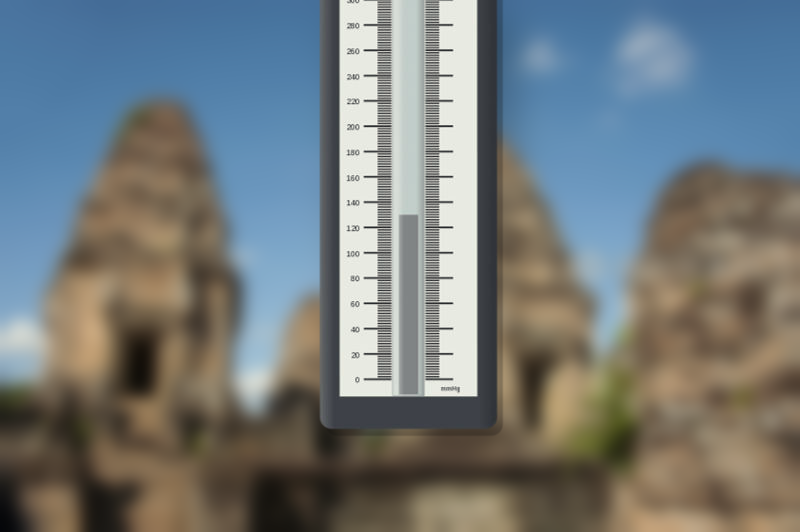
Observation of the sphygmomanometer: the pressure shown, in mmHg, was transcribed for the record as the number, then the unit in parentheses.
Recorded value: 130 (mmHg)
